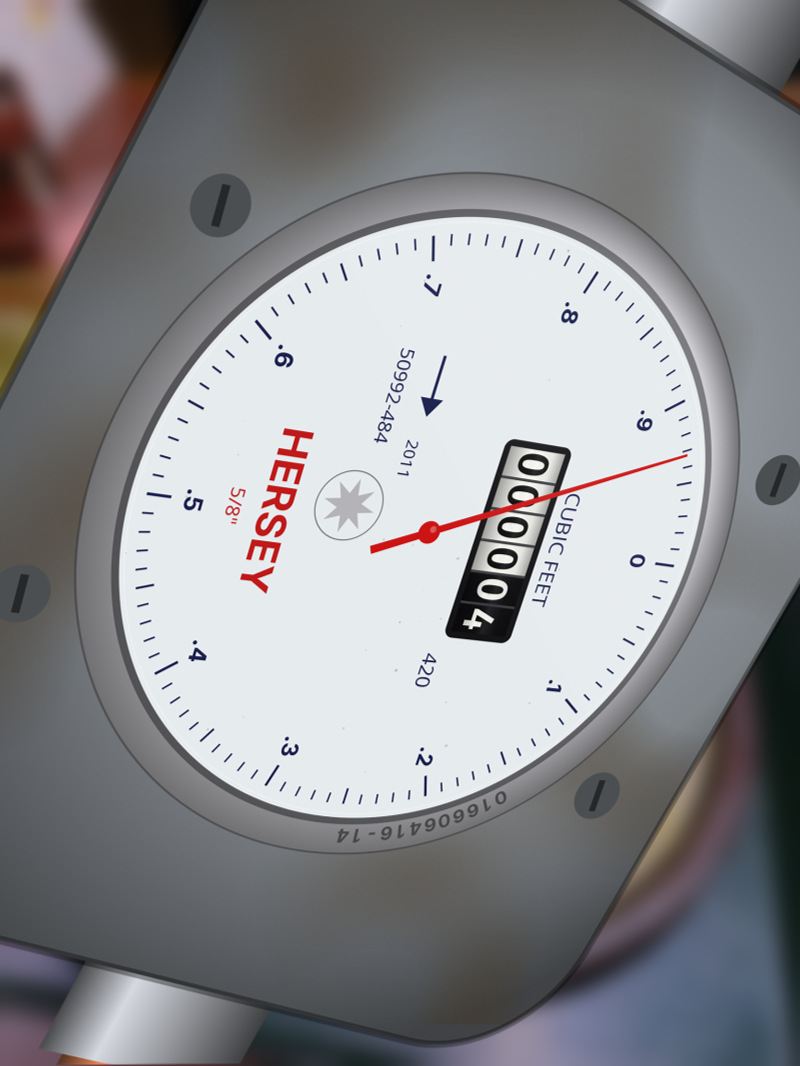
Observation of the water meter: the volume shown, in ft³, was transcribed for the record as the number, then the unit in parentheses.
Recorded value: 3.93 (ft³)
